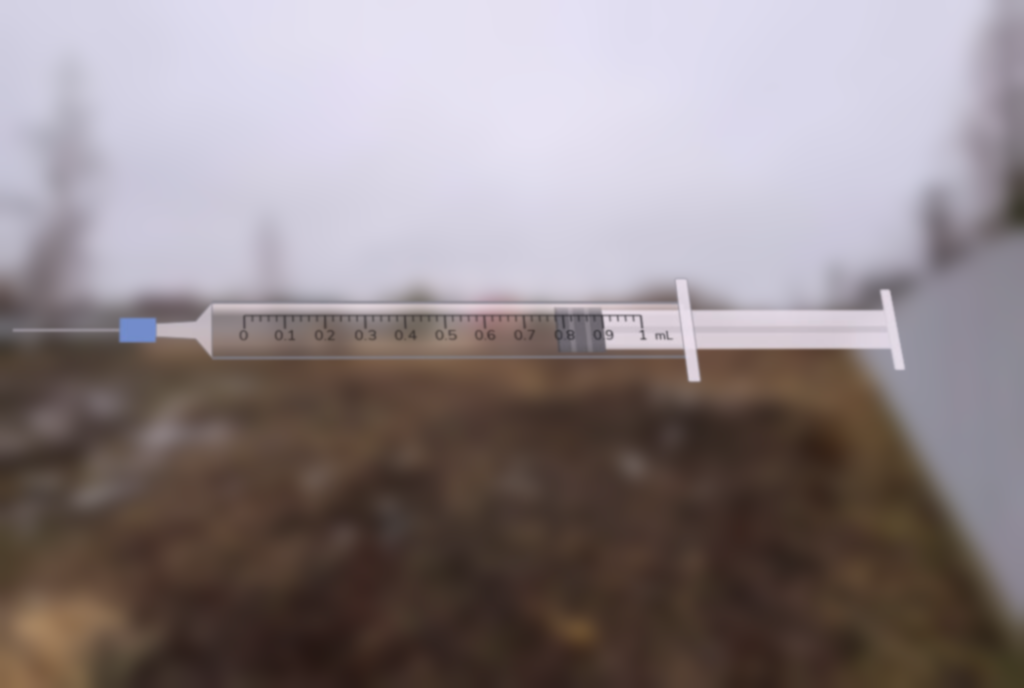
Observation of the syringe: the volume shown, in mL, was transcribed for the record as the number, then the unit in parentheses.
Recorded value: 0.78 (mL)
